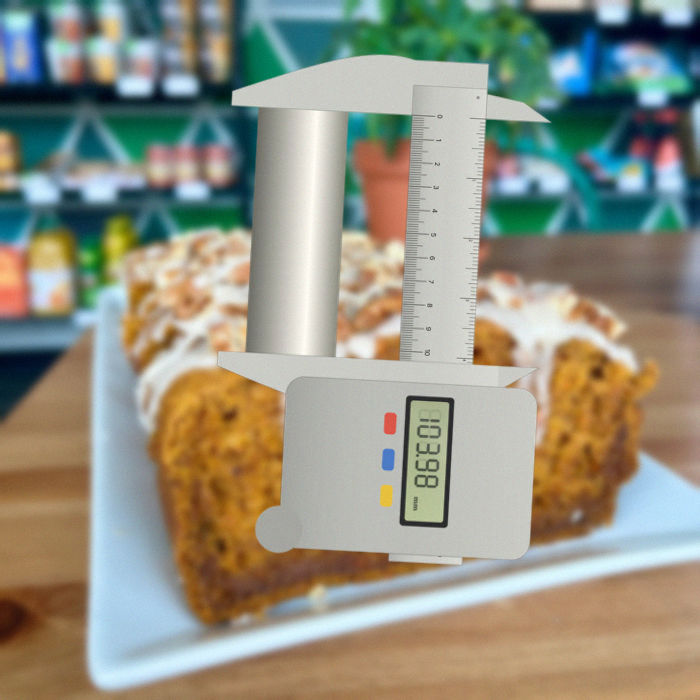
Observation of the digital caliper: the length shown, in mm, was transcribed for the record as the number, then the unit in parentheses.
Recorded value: 103.98 (mm)
